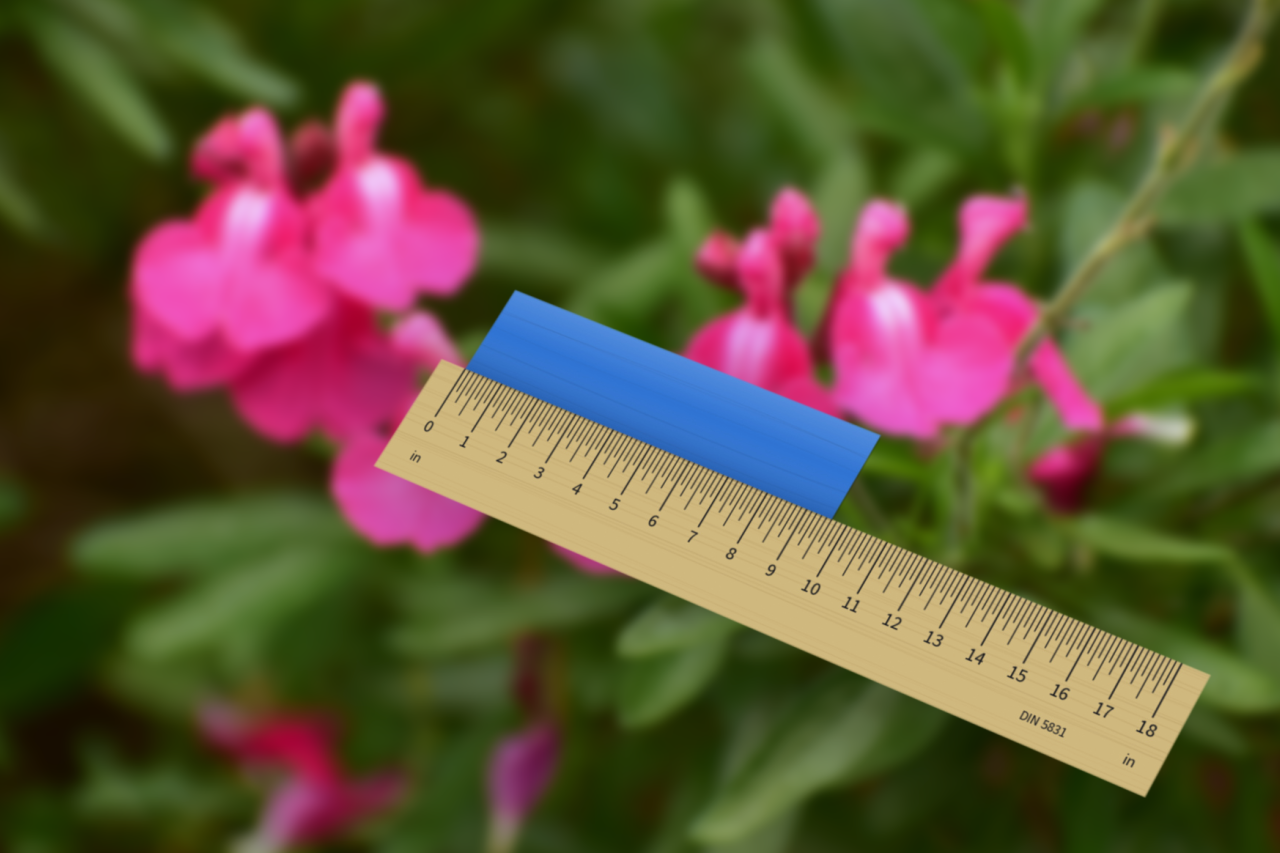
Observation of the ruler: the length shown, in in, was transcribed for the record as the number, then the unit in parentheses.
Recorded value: 9.625 (in)
